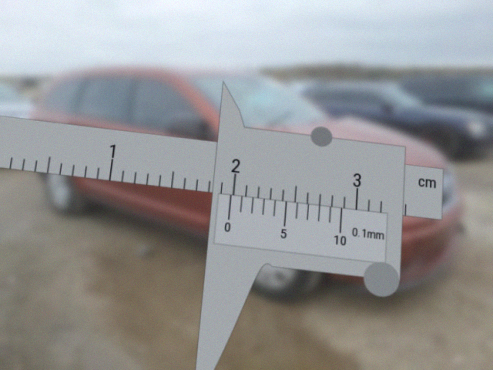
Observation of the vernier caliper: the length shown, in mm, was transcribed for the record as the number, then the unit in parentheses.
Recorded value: 19.8 (mm)
